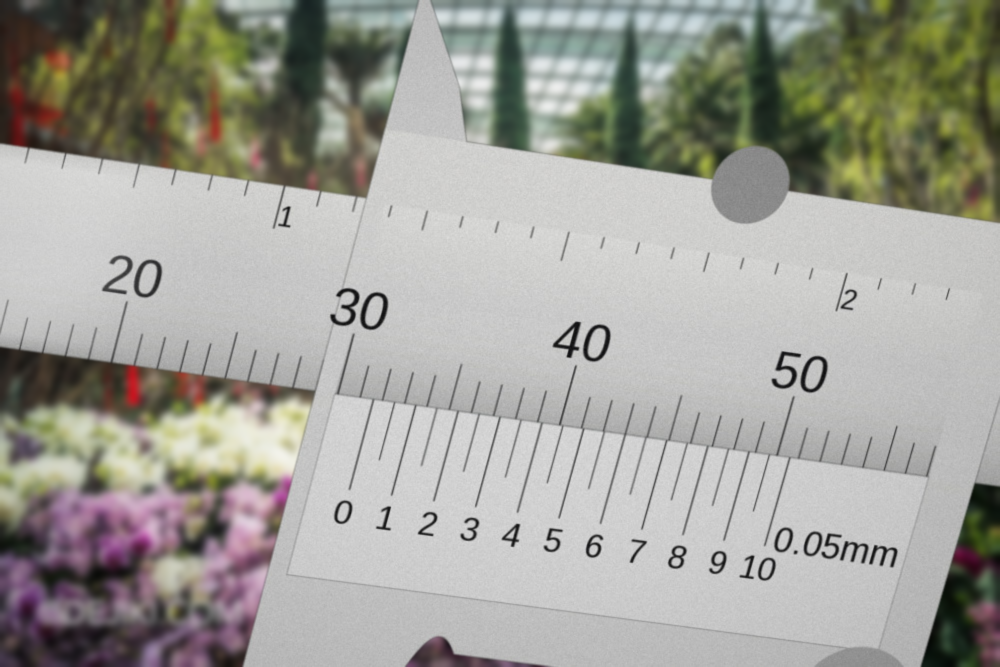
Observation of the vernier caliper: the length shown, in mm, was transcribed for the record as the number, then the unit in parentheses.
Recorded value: 31.6 (mm)
